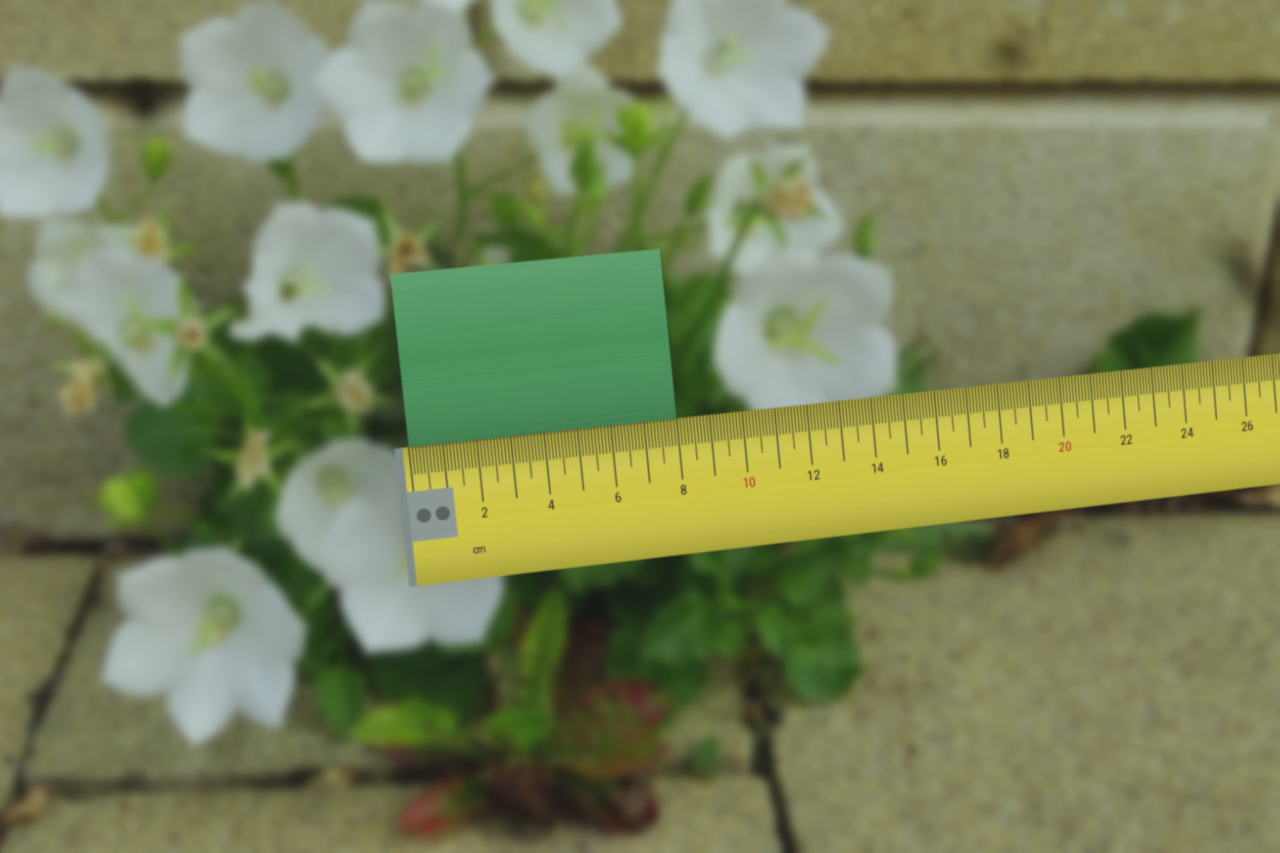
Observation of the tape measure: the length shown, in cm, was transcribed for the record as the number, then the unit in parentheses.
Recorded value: 8 (cm)
